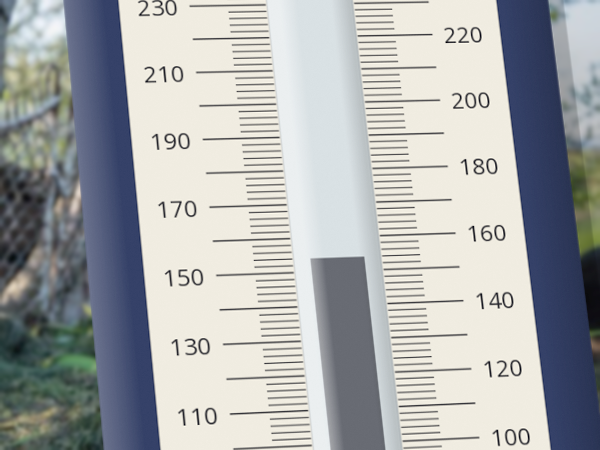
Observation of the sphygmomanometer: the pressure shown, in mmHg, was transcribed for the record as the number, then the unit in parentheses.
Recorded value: 154 (mmHg)
